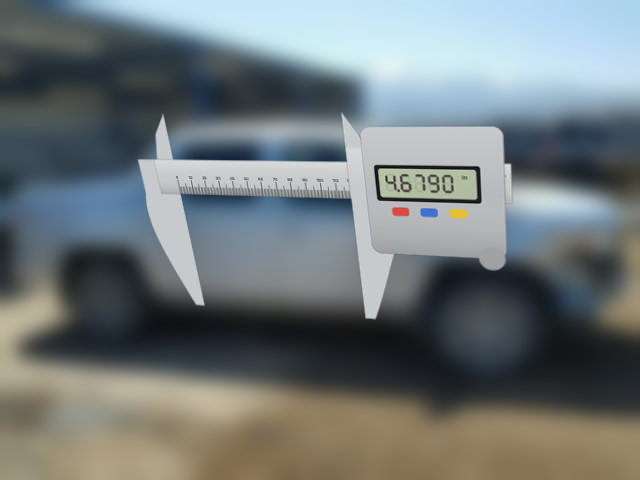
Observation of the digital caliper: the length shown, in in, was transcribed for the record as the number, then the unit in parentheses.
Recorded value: 4.6790 (in)
